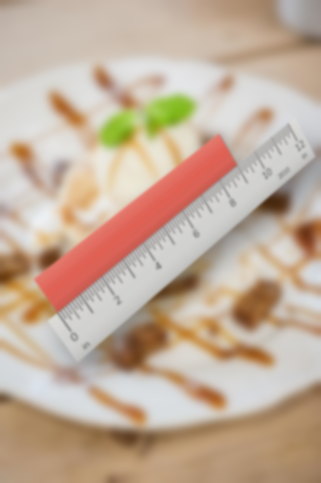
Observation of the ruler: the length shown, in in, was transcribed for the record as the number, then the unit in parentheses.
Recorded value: 9 (in)
